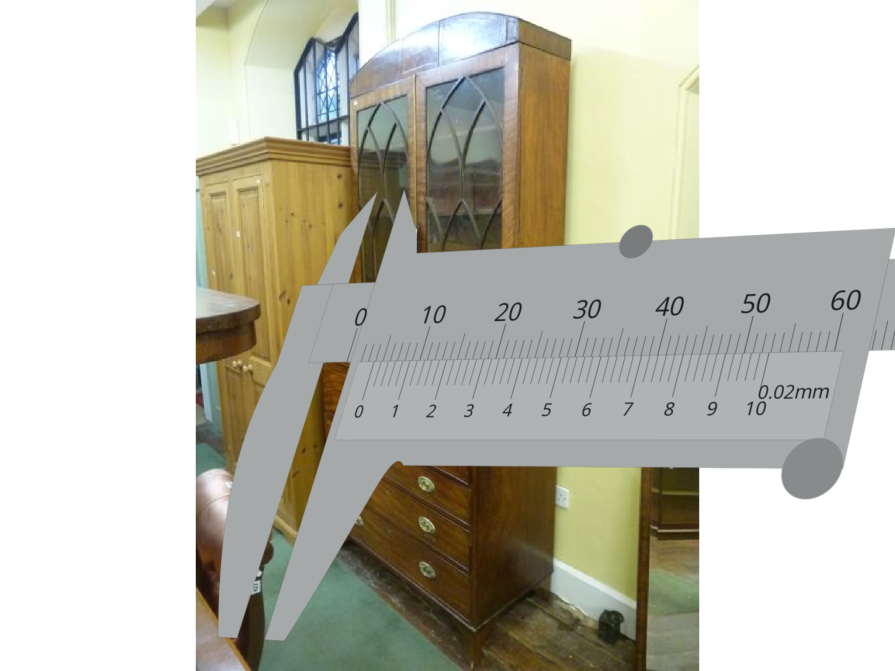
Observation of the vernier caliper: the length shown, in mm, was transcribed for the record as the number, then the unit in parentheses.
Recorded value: 3.8 (mm)
